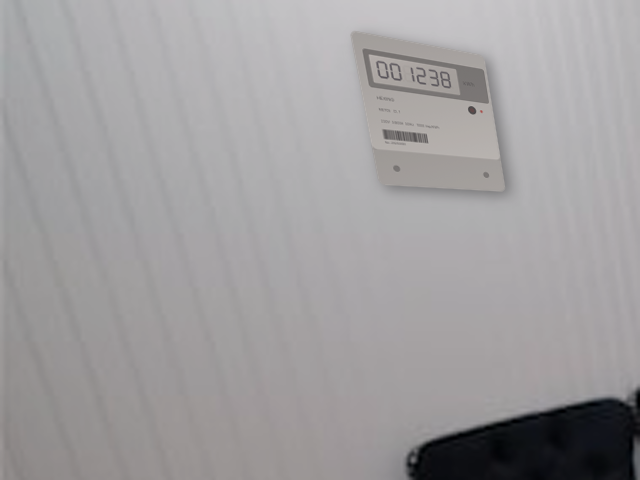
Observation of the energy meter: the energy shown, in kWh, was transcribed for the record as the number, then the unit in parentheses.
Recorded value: 1238 (kWh)
